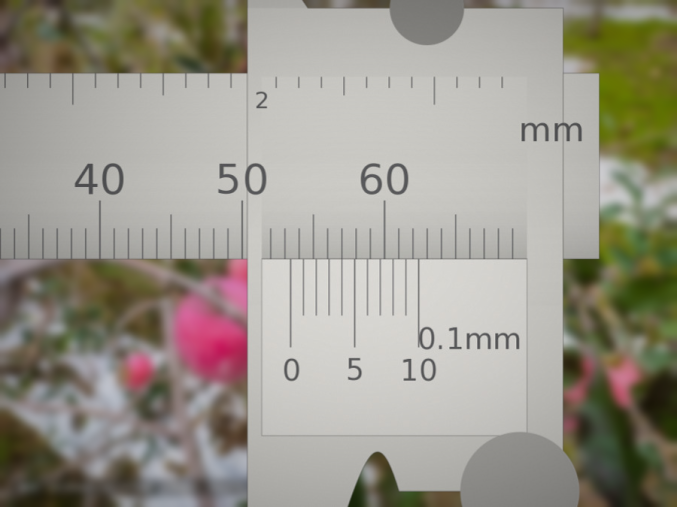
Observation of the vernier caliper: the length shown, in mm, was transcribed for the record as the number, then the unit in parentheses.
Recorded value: 53.4 (mm)
